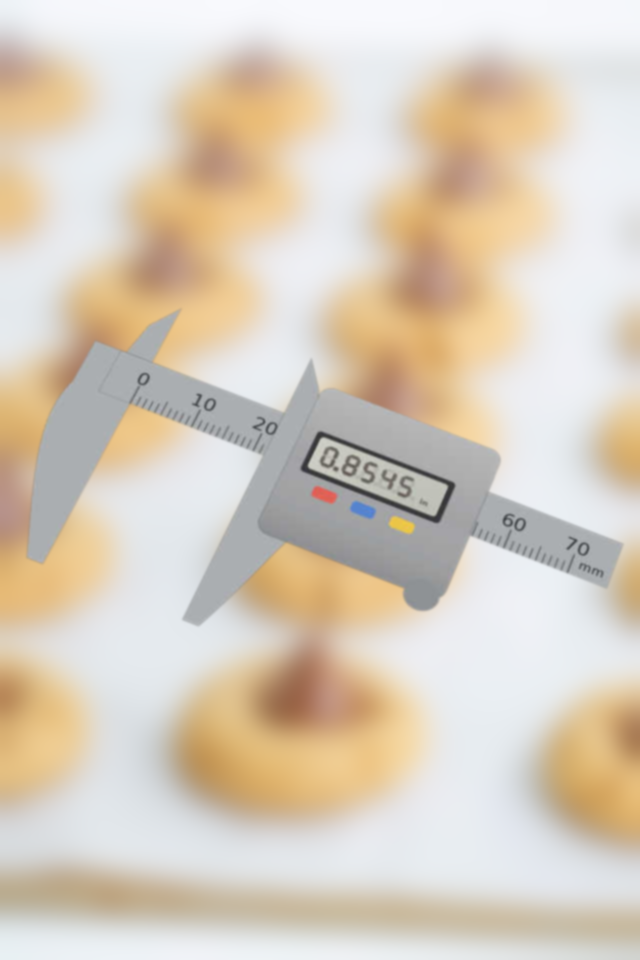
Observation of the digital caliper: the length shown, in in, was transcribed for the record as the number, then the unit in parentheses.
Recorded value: 0.8545 (in)
